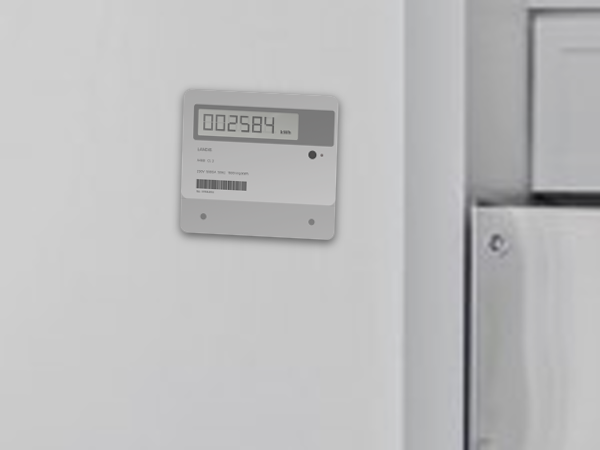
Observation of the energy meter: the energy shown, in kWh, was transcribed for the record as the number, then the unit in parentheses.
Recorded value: 2584 (kWh)
